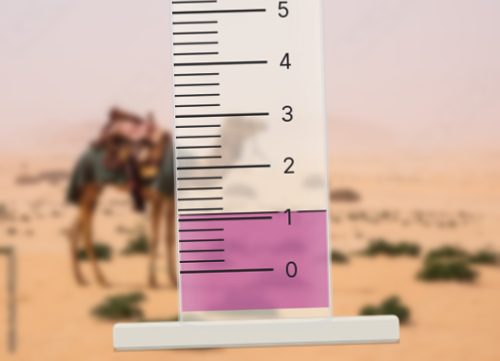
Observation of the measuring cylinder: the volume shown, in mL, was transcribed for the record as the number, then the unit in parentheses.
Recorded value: 1.1 (mL)
